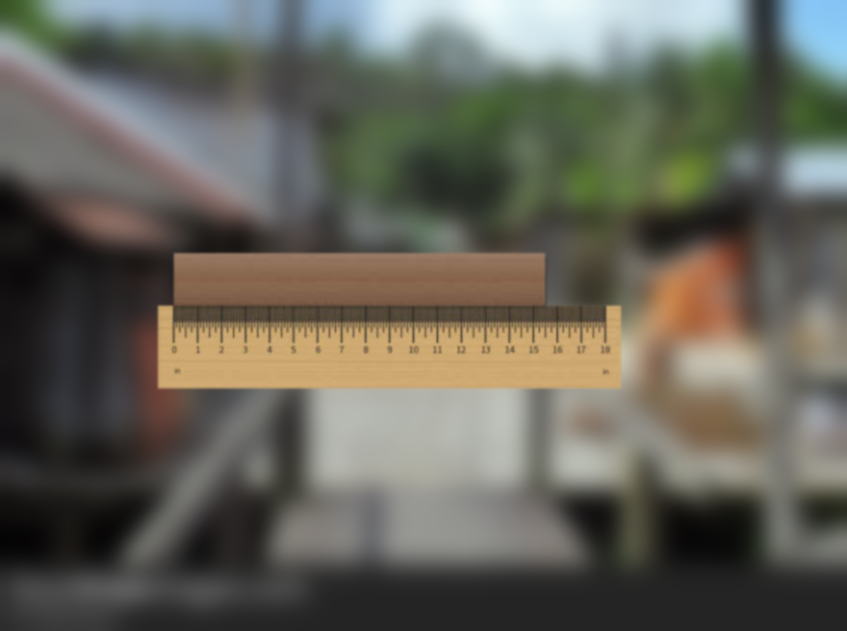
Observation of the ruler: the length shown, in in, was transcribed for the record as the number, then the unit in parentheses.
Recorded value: 15.5 (in)
